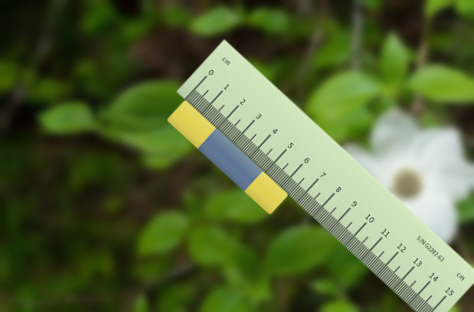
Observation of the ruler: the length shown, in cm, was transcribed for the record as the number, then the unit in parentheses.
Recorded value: 6.5 (cm)
